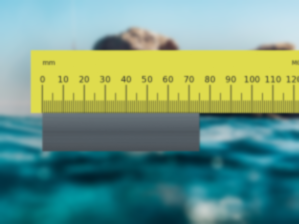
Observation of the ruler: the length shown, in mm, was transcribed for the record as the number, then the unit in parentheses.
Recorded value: 75 (mm)
